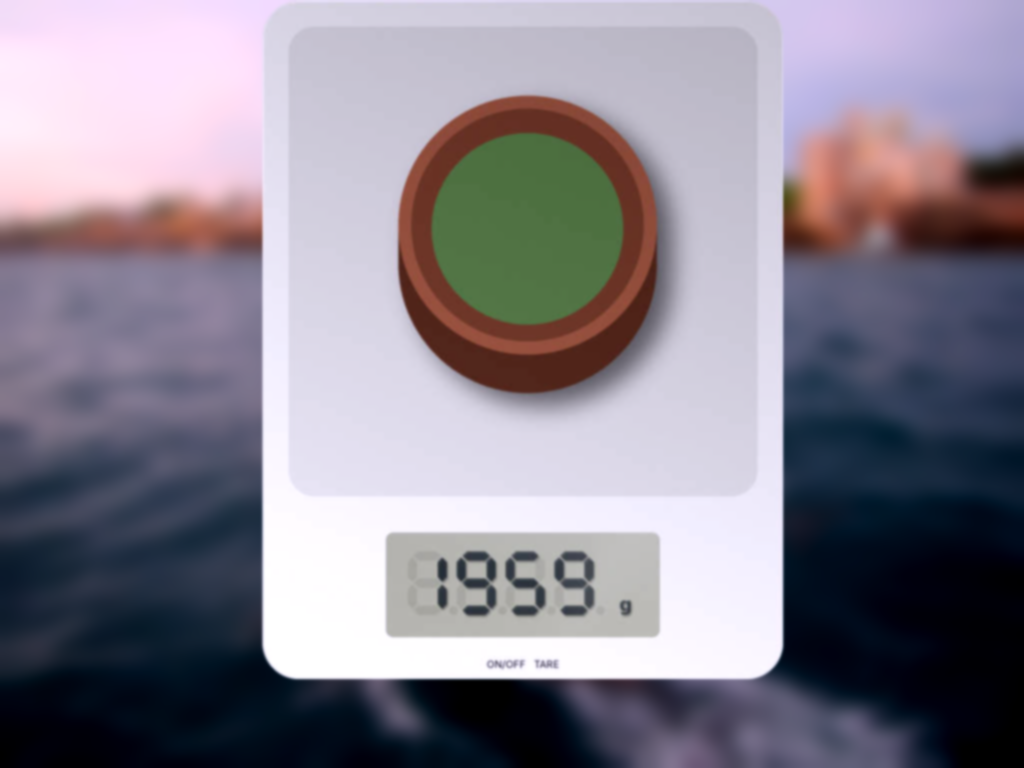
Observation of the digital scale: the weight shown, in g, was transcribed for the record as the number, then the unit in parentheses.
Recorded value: 1959 (g)
